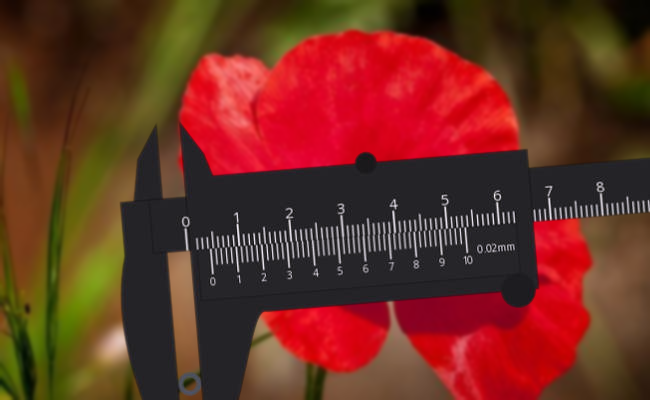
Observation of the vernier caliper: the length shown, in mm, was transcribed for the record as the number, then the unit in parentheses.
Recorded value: 4.5 (mm)
